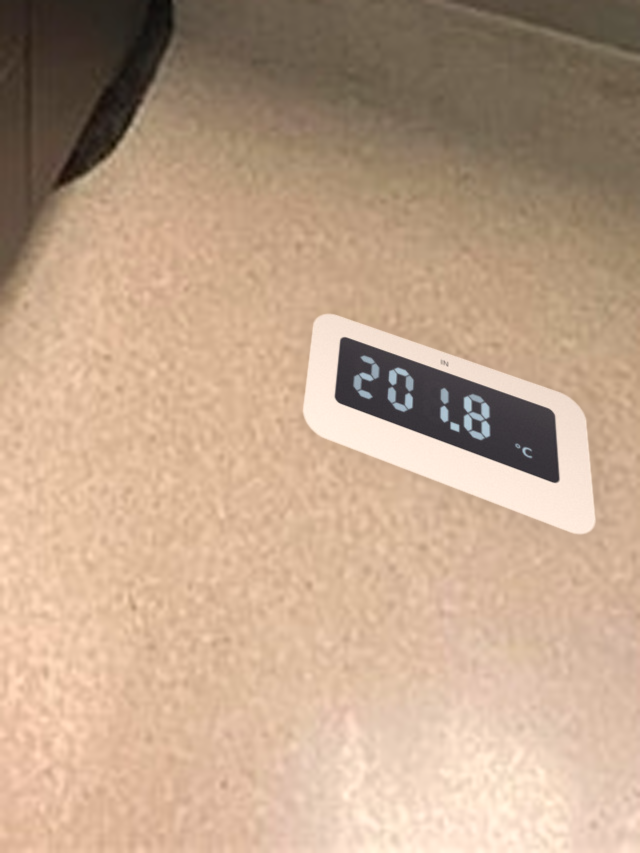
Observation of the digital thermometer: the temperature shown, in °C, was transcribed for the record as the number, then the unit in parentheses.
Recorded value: 201.8 (°C)
